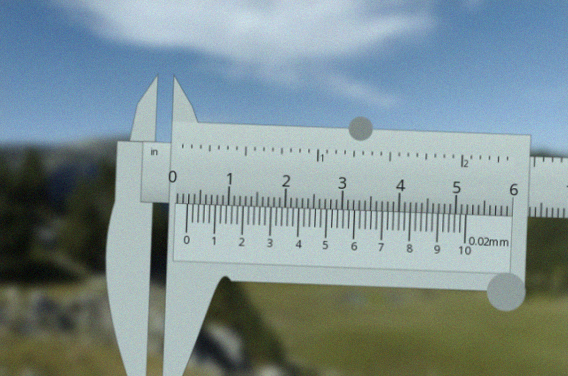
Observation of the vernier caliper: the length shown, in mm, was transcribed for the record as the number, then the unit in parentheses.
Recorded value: 2.8 (mm)
